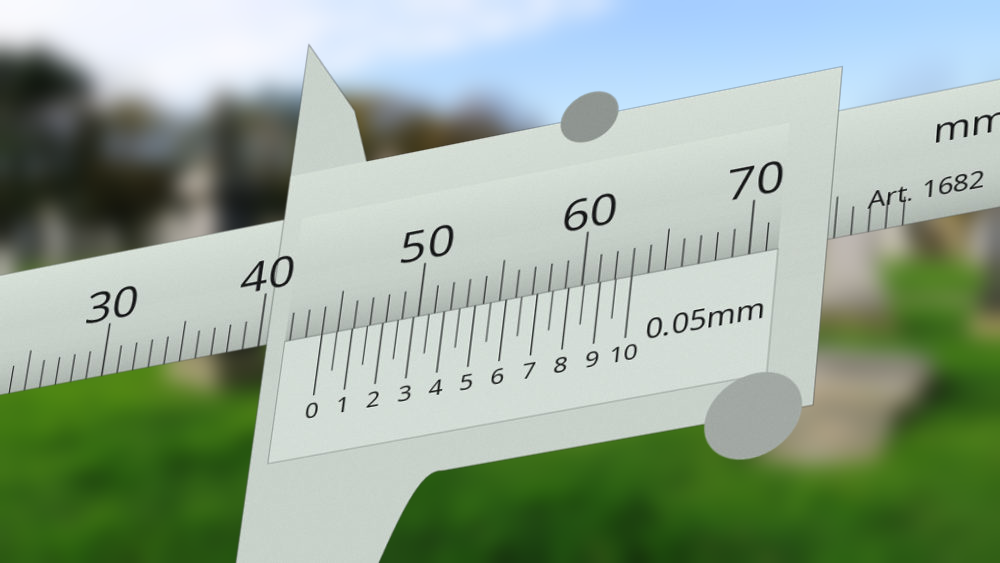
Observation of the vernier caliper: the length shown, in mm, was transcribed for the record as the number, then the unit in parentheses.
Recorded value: 44.0 (mm)
